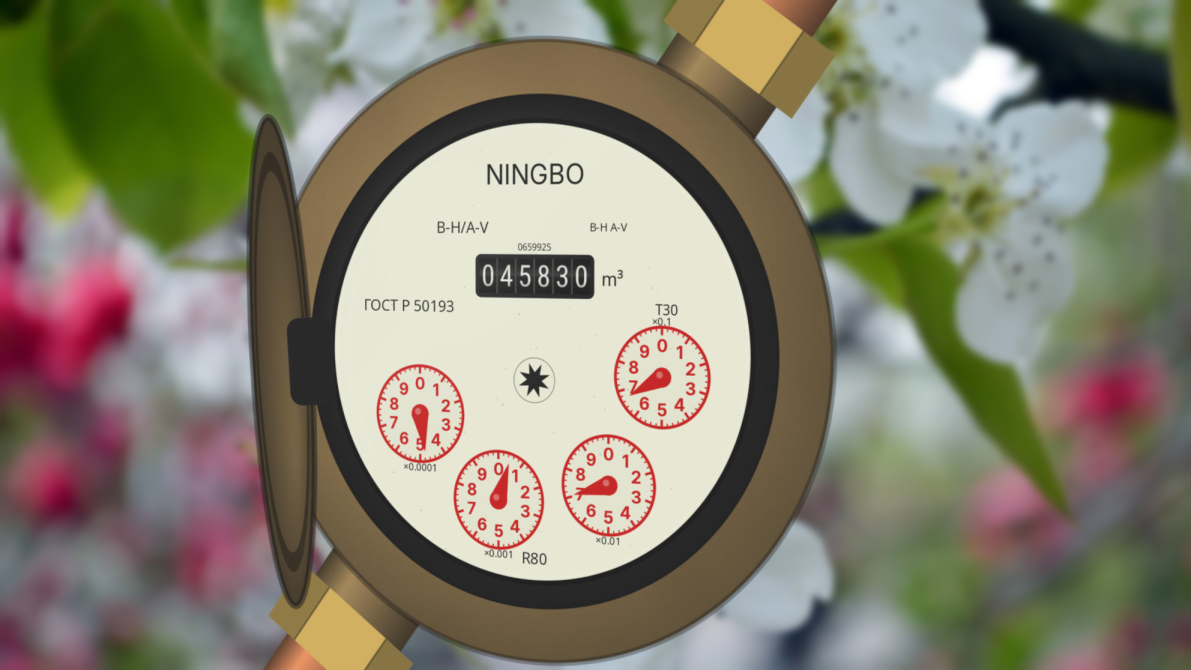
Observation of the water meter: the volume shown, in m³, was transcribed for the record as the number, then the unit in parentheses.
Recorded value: 45830.6704 (m³)
